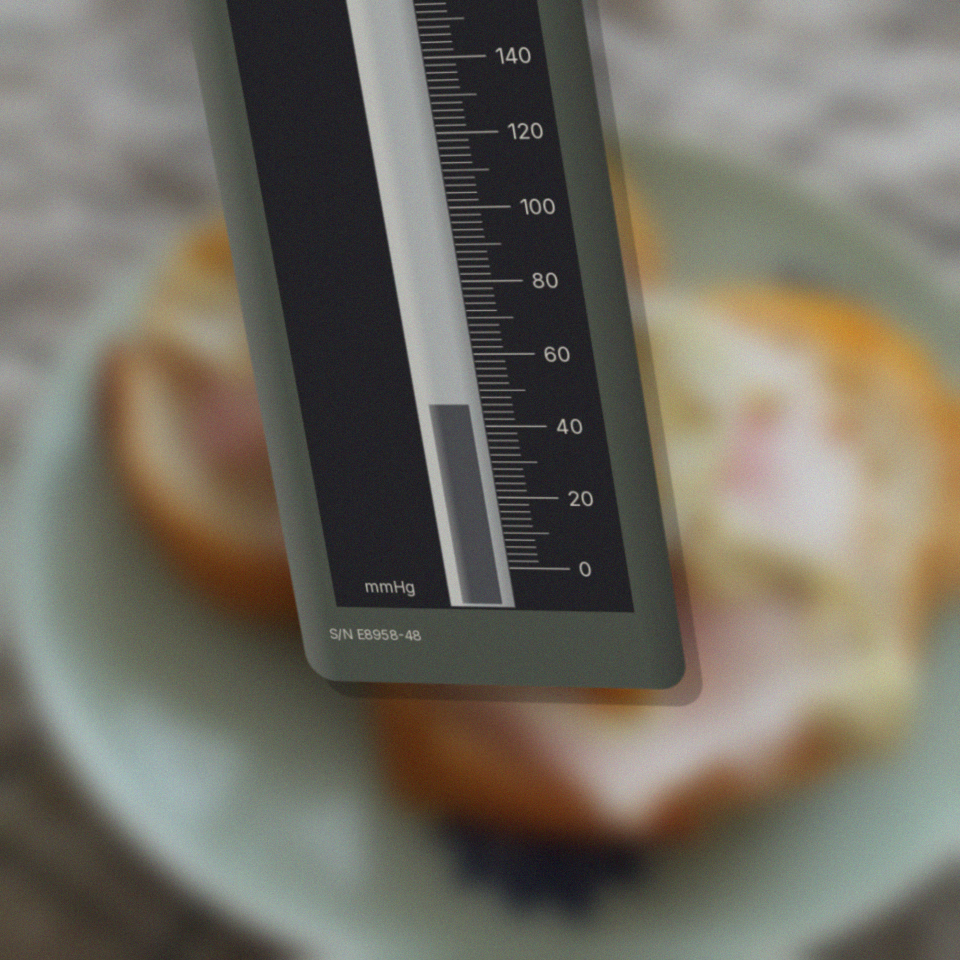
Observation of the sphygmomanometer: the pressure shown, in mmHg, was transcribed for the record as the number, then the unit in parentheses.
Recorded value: 46 (mmHg)
